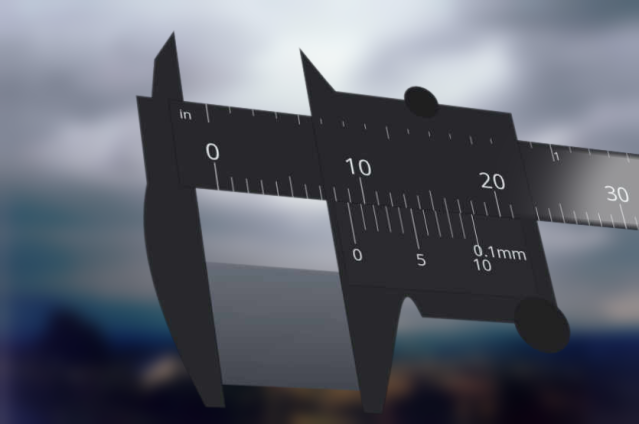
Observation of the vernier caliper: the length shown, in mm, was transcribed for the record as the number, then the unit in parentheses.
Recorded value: 8.8 (mm)
